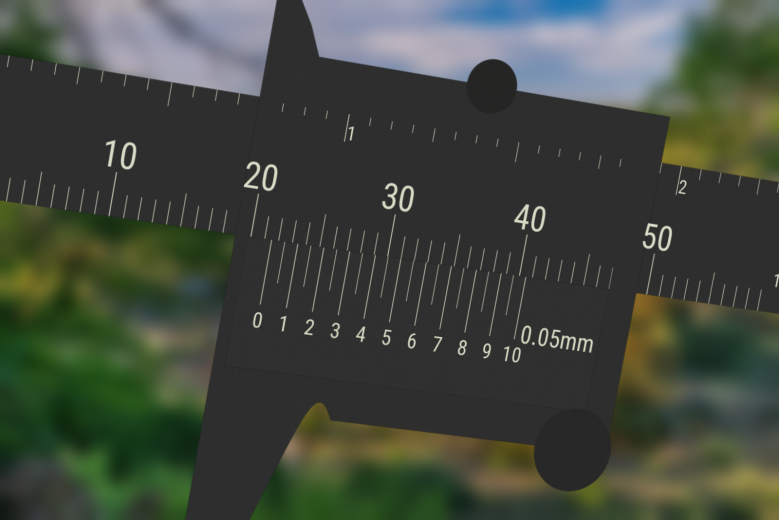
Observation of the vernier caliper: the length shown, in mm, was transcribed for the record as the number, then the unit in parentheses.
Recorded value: 21.5 (mm)
